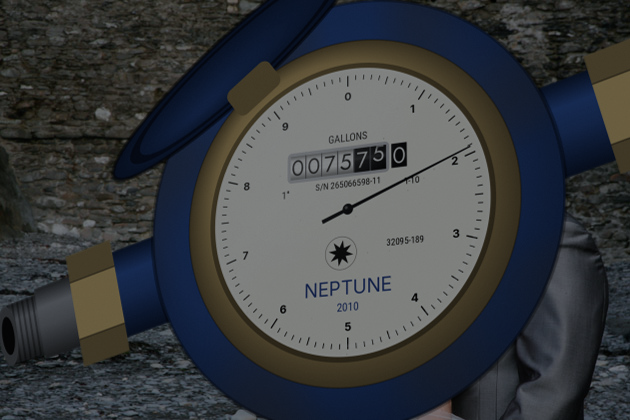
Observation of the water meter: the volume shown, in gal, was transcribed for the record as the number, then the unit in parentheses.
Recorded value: 75751.9 (gal)
